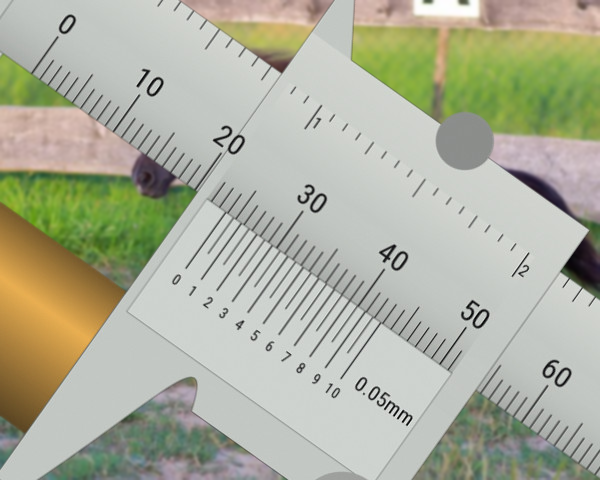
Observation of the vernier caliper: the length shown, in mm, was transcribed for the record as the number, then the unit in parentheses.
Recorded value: 23.8 (mm)
